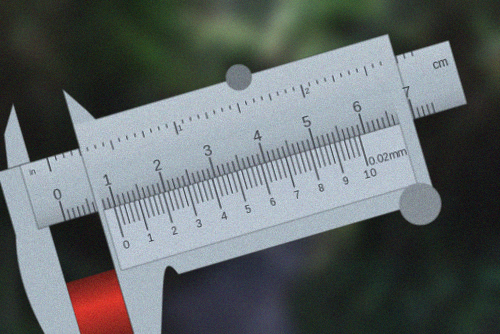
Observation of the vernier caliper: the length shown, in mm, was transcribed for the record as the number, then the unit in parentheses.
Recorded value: 9.8 (mm)
